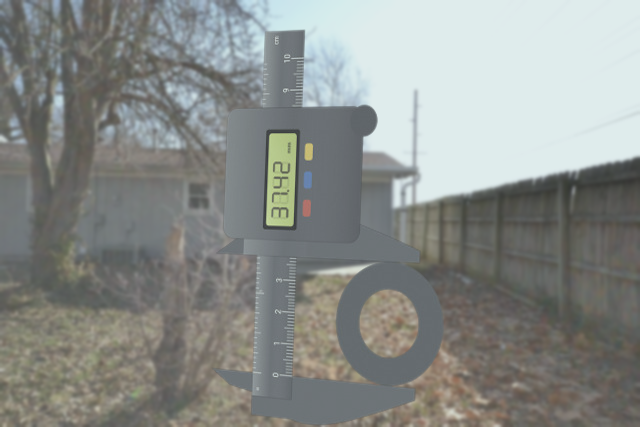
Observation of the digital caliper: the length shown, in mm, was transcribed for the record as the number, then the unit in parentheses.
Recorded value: 37.42 (mm)
